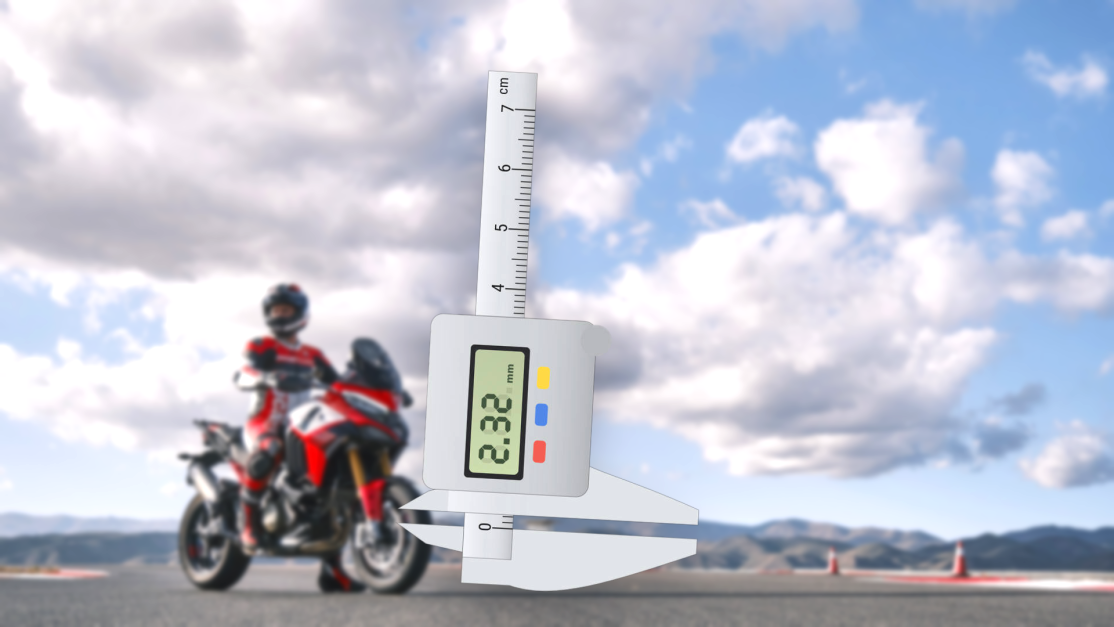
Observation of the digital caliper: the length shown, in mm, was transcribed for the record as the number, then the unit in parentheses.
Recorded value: 2.32 (mm)
